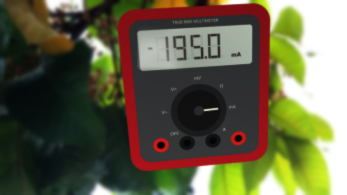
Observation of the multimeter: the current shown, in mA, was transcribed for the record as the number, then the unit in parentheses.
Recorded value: -195.0 (mA)
